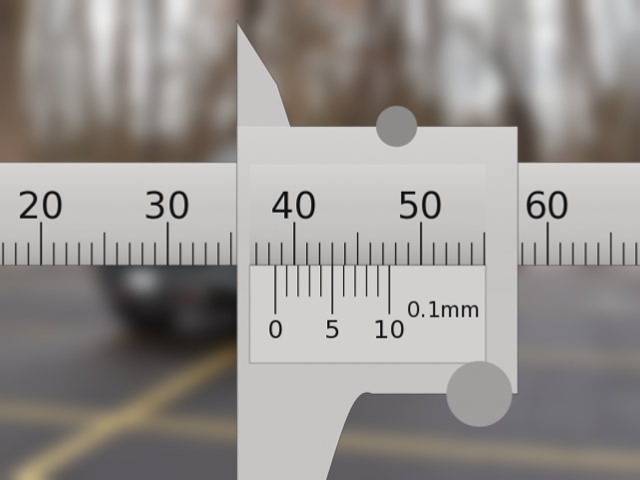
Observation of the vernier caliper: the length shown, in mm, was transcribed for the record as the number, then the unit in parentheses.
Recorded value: 38.5 (mm)
